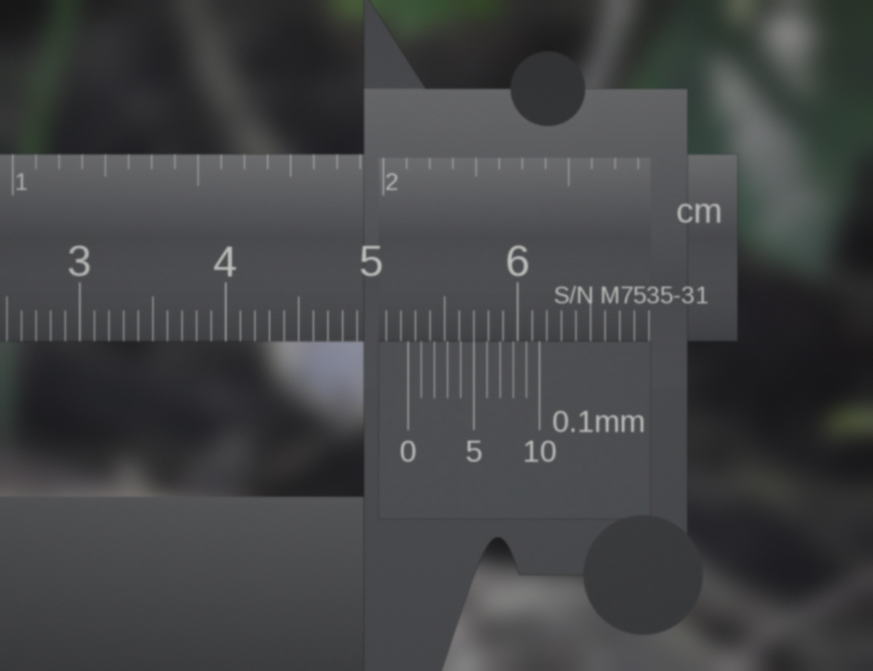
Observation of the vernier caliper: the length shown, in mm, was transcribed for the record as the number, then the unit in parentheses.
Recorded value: 52.5 (mm)
